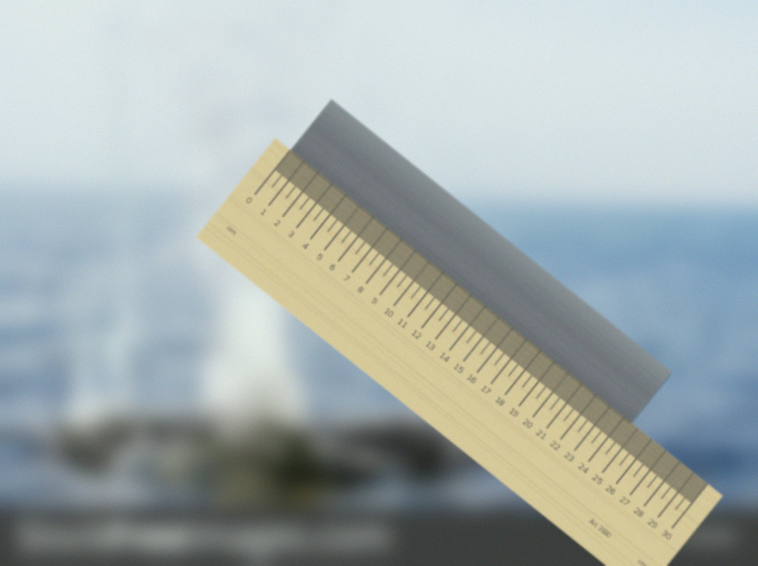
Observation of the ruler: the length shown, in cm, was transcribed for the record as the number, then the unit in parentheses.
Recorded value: 24.5 (cm)
